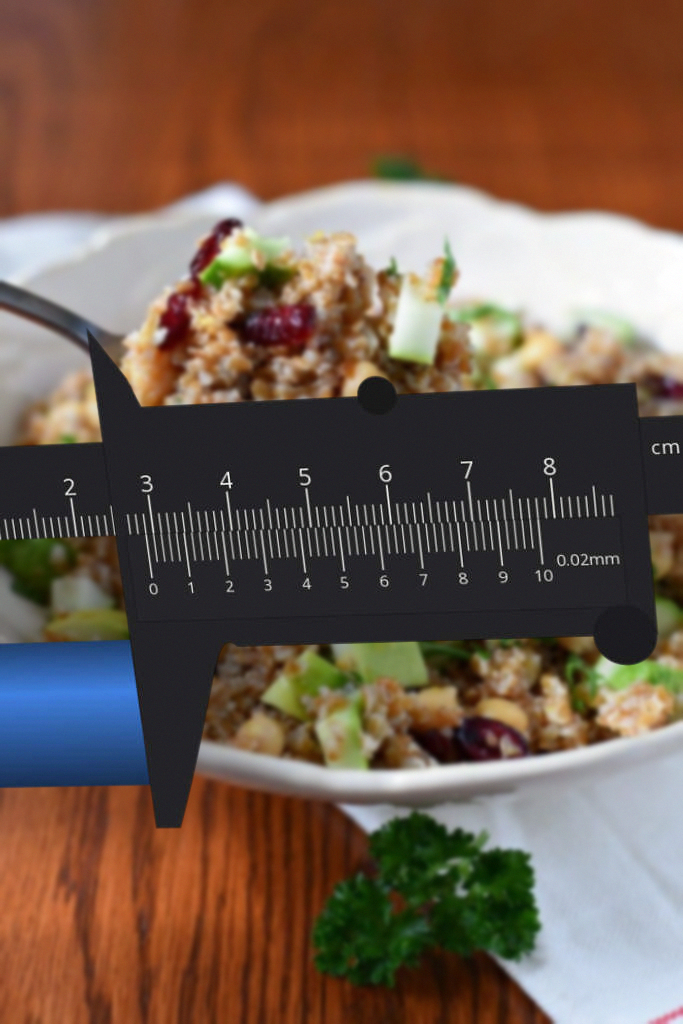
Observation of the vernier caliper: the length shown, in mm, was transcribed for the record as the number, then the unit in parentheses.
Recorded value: 29.0 (mm)
